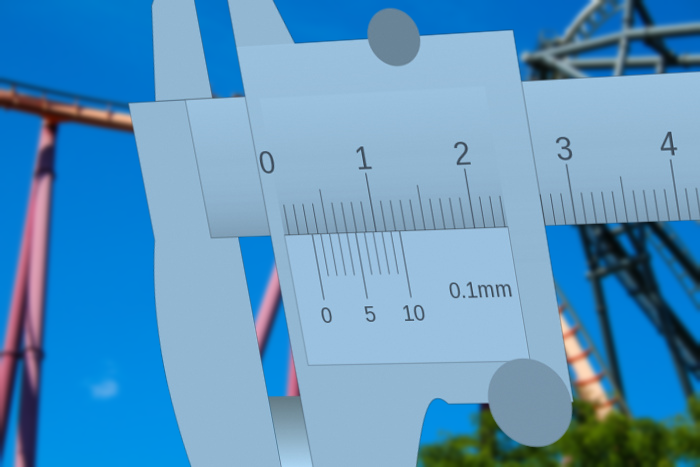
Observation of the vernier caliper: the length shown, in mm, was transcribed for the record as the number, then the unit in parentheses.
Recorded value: 3.4 (mm)
